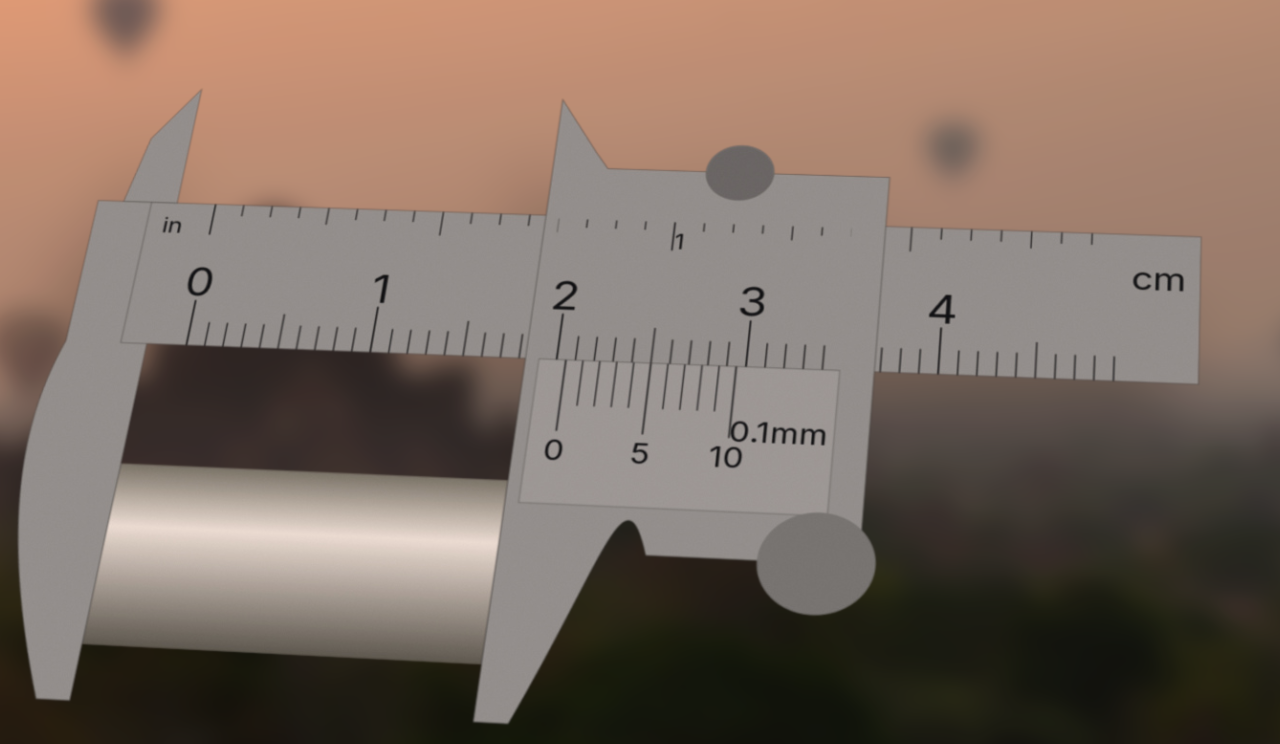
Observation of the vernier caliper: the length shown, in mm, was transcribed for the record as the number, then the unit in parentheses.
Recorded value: 20.5 (mm)
